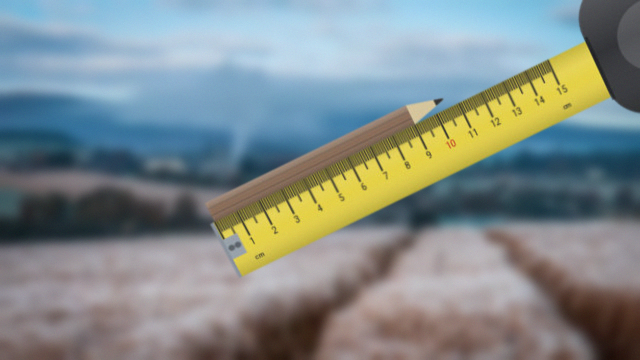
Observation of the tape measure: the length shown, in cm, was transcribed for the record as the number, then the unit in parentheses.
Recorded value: 10.5 (cm)
